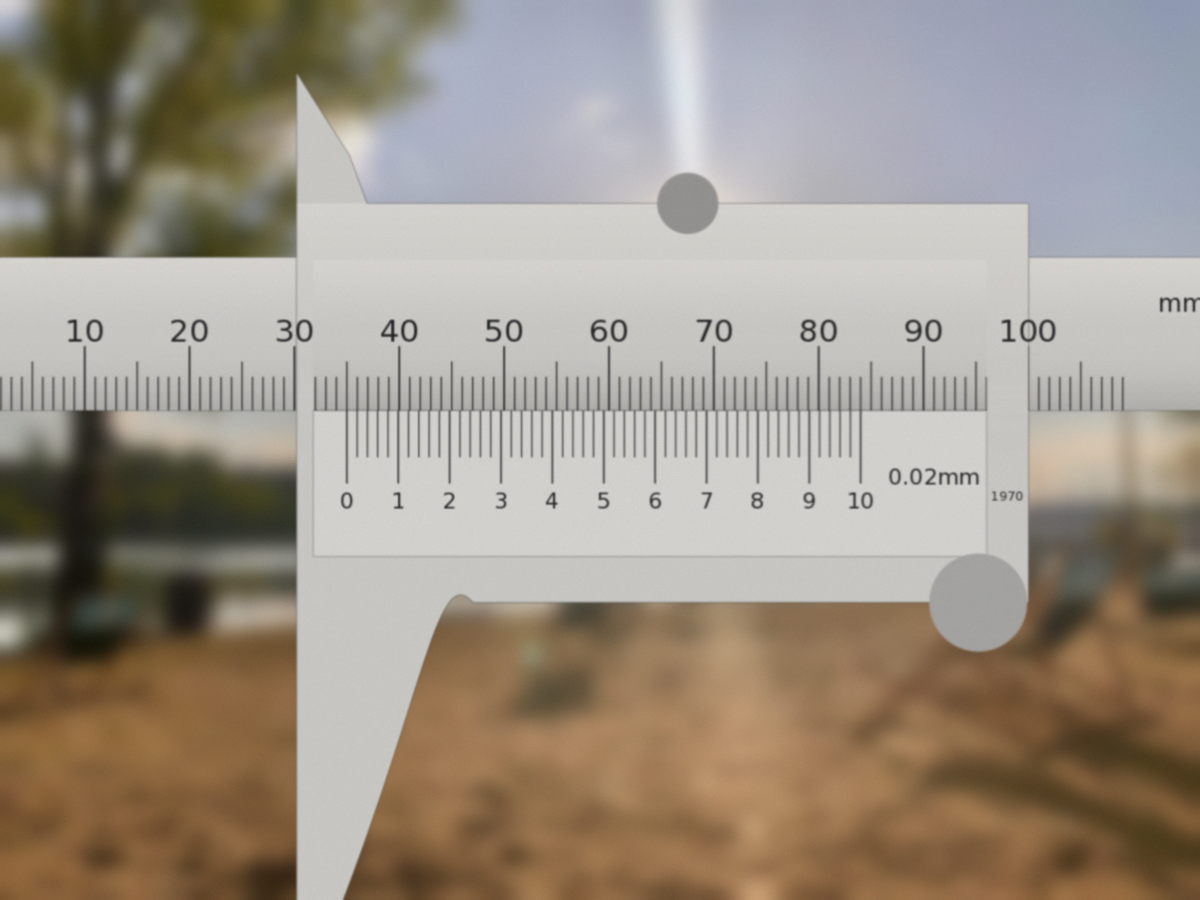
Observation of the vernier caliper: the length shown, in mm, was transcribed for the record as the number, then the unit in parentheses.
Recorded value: 35.0 (mm)
